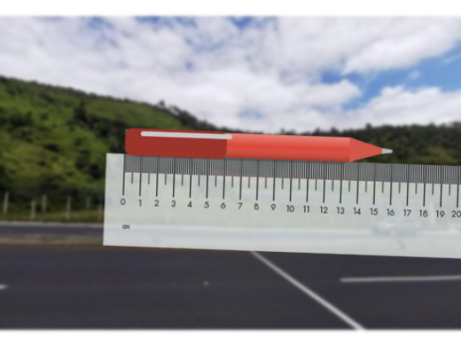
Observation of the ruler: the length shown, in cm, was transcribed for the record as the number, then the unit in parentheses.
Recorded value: 16 (cm)
